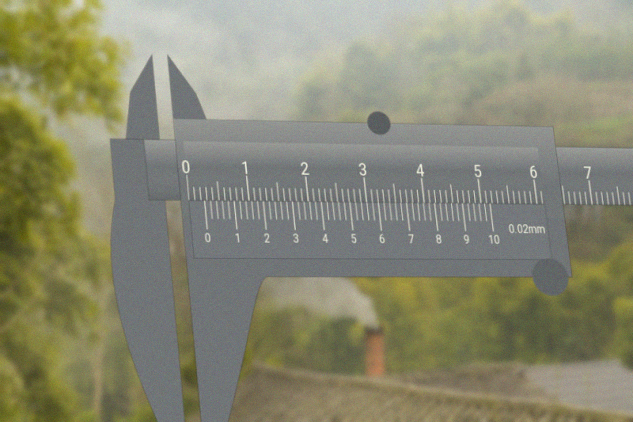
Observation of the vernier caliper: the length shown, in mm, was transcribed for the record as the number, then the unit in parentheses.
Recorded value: 2.6 (mm)
